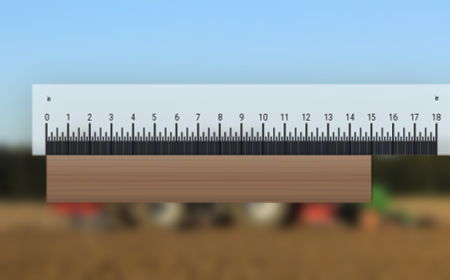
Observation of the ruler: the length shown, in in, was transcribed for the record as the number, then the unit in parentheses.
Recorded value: 15 (in)
